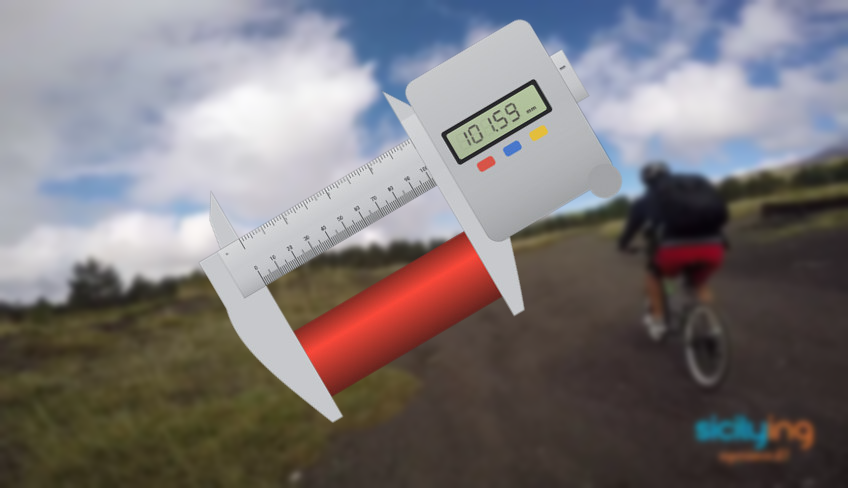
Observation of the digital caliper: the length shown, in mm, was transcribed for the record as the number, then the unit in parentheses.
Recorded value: 101.59 (mm)
